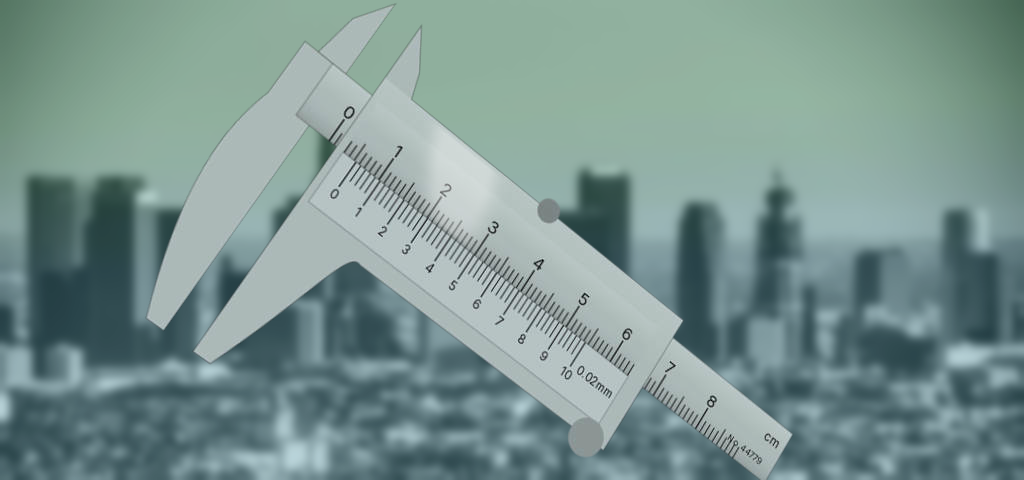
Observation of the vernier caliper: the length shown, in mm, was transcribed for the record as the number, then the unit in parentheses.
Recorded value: 5.4 (mm)
